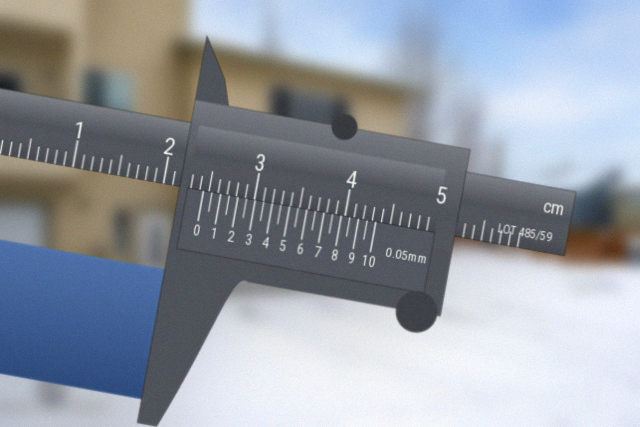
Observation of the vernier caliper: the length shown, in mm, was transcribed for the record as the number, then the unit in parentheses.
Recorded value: 24.4 (mm)
